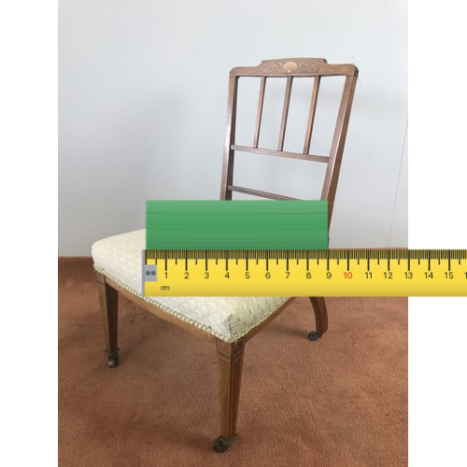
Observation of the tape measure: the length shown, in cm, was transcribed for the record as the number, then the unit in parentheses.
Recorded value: 9 (cm)
